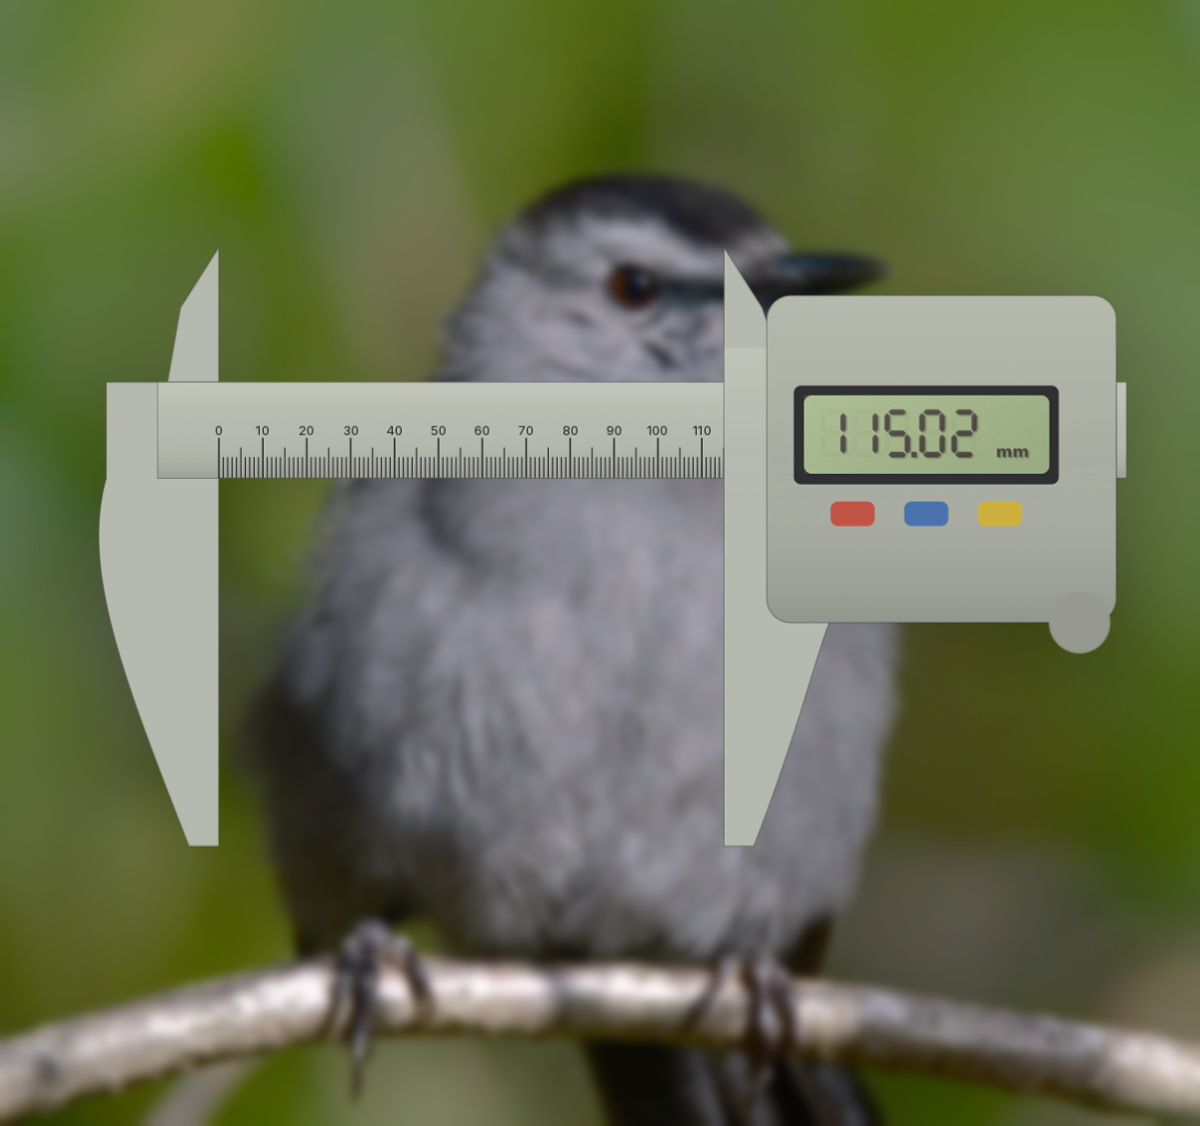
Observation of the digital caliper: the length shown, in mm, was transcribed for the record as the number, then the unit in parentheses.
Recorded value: 115.02 (mm)
